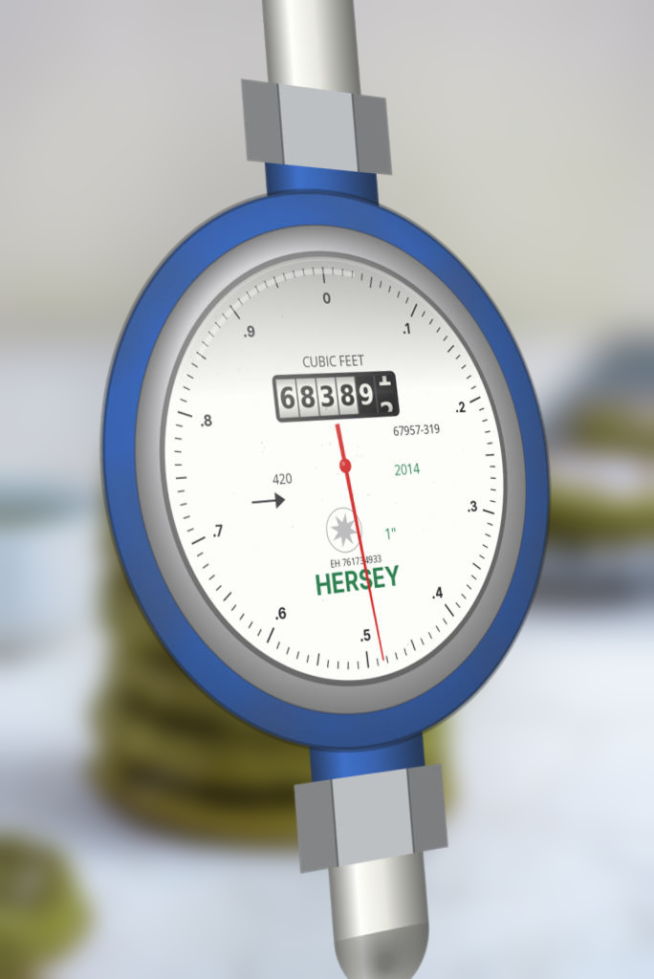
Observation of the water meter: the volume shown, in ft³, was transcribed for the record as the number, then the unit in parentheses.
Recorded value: 683891.48 (ft³)
